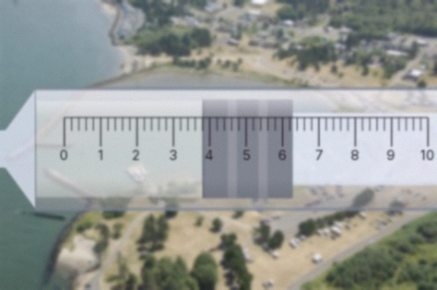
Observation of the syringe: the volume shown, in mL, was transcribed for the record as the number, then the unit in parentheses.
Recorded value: 3.8 (mL)
